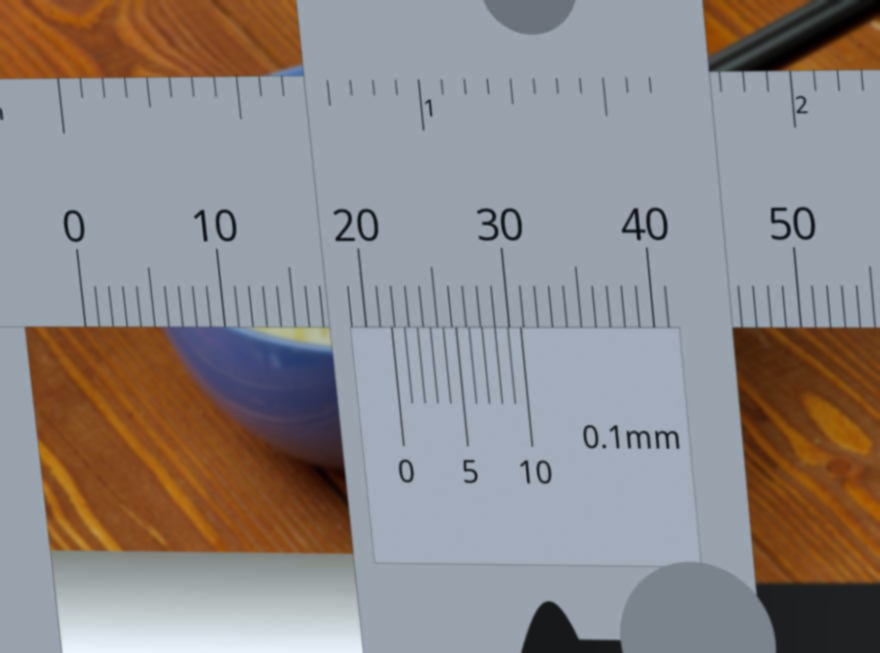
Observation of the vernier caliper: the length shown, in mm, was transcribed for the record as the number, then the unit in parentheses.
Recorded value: 21.8 (mm)
